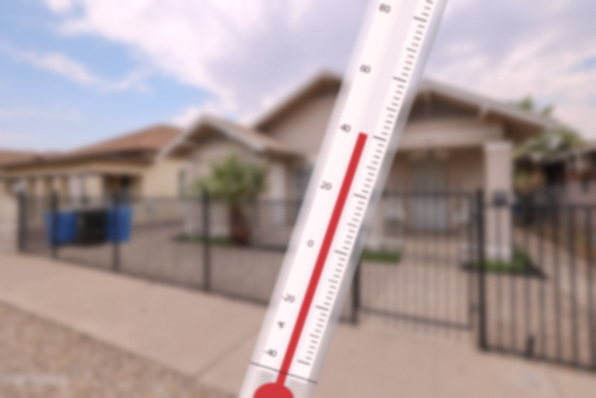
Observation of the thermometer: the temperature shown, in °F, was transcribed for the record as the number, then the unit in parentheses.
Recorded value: 40 (°F)
